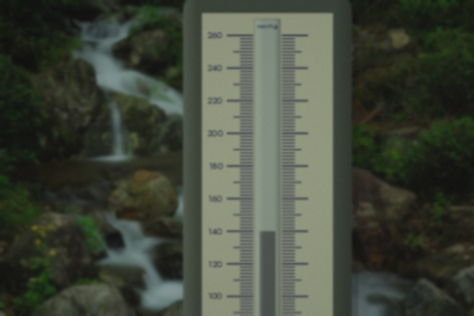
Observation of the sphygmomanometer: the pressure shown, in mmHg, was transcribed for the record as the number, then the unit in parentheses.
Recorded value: 140 (mmHg)
